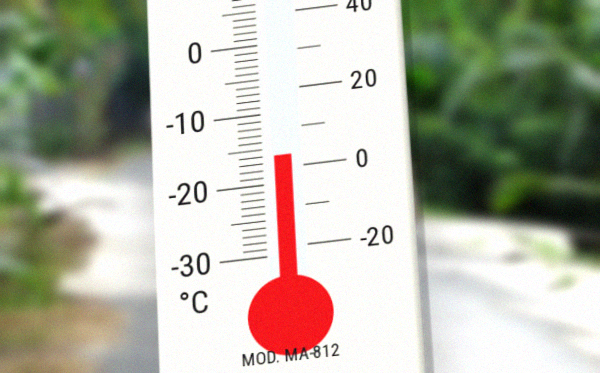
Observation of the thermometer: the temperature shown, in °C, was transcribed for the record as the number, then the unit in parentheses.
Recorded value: -16 (°C)
